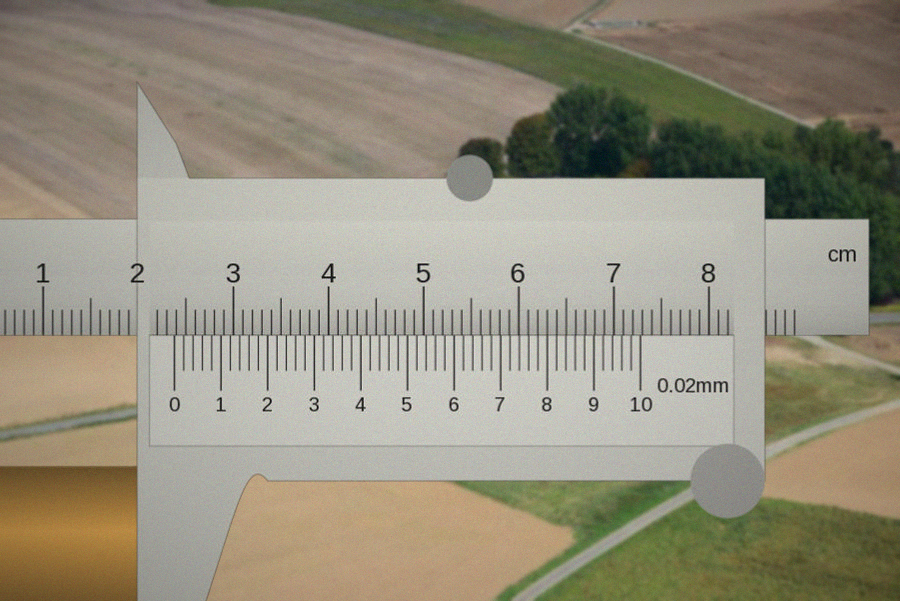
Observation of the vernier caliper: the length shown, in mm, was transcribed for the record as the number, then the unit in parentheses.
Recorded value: 23.8 (mm)
